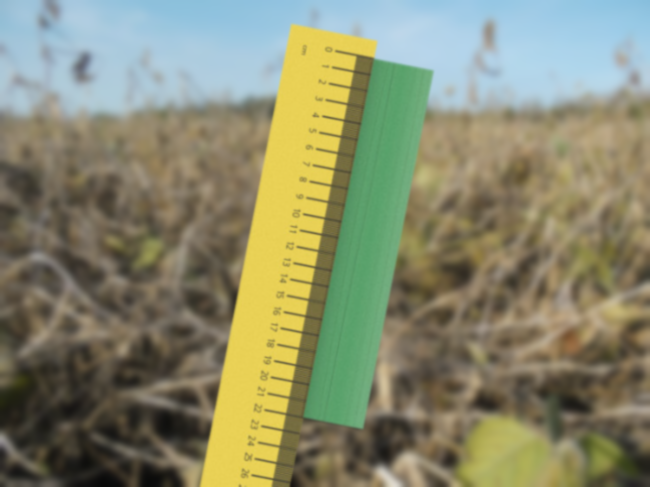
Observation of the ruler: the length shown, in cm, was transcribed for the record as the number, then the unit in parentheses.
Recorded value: 22 (cm)
